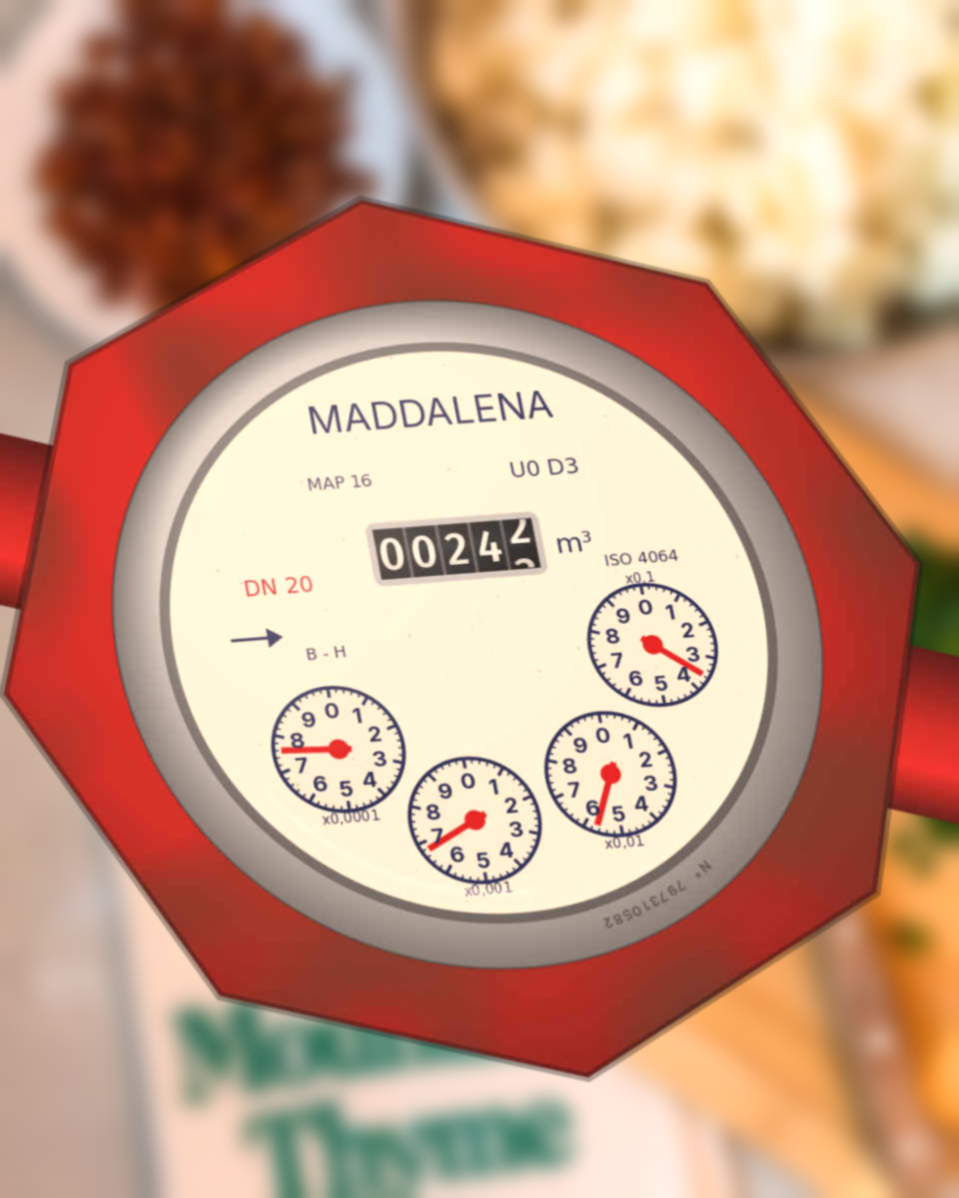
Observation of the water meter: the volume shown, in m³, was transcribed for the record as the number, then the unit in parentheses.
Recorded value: 242.3567 (m³)
